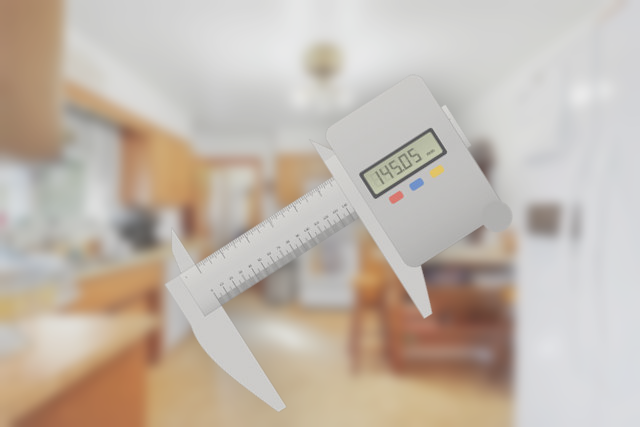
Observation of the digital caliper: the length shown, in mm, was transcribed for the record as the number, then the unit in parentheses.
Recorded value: 145.05 (mm)
